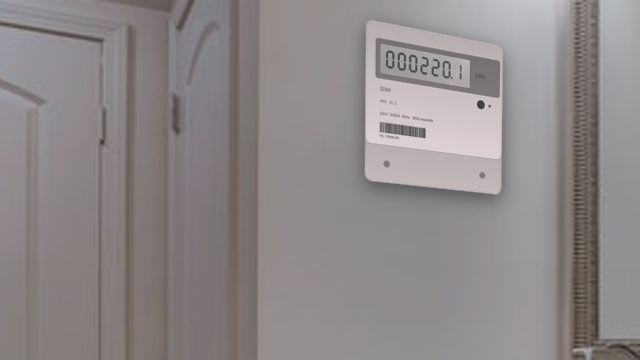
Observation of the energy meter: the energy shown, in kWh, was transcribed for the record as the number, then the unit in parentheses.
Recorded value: 220.1 (kWh)
